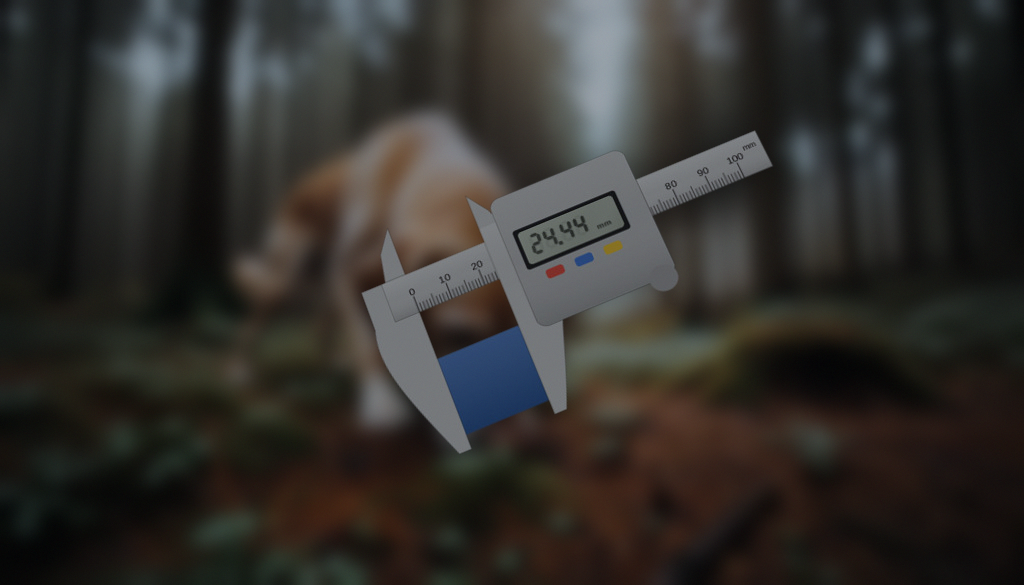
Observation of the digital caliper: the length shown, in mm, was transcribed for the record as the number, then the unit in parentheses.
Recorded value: 24.44 (mm)
